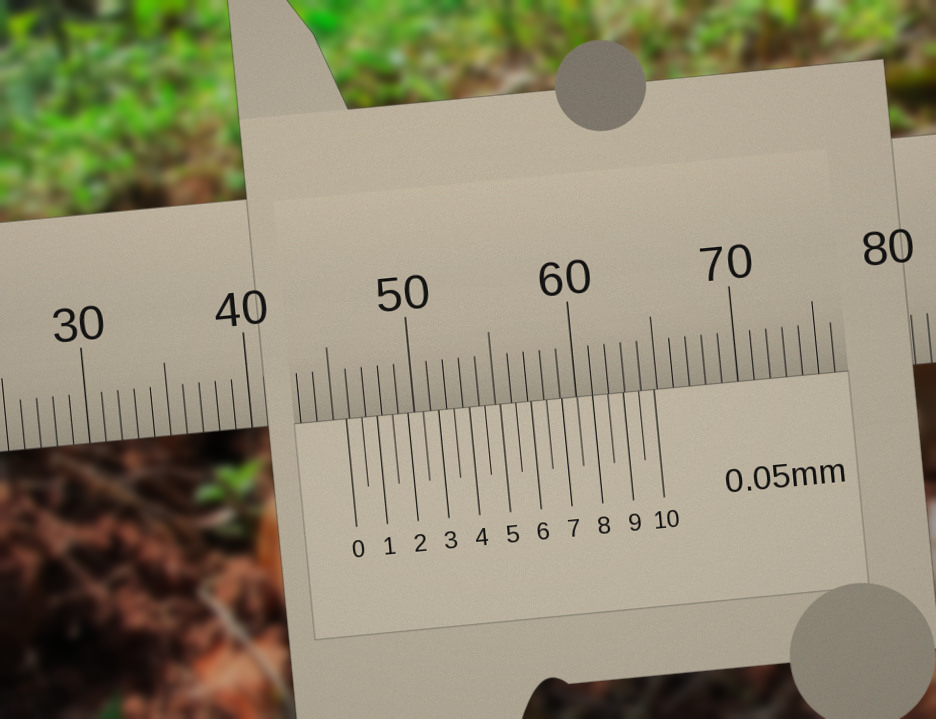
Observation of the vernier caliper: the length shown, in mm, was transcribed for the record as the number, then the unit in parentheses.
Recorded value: 45.8 (mm)
